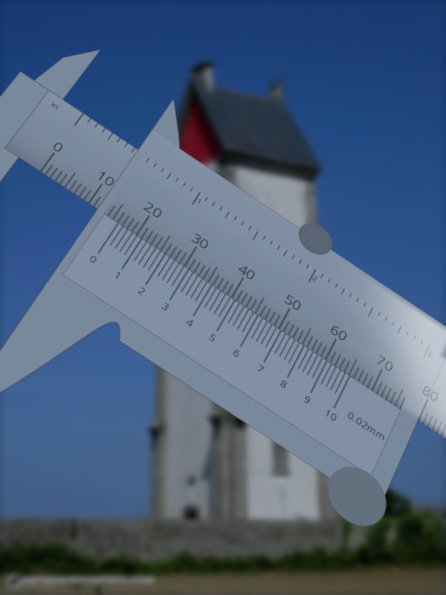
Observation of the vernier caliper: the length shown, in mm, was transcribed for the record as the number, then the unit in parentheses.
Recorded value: 16.2 (mm)
